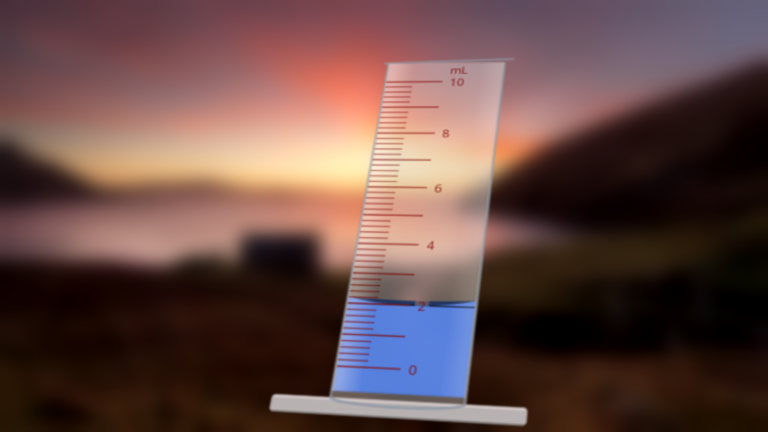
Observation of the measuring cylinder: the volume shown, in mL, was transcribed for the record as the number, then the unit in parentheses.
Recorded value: 2 (mL)
